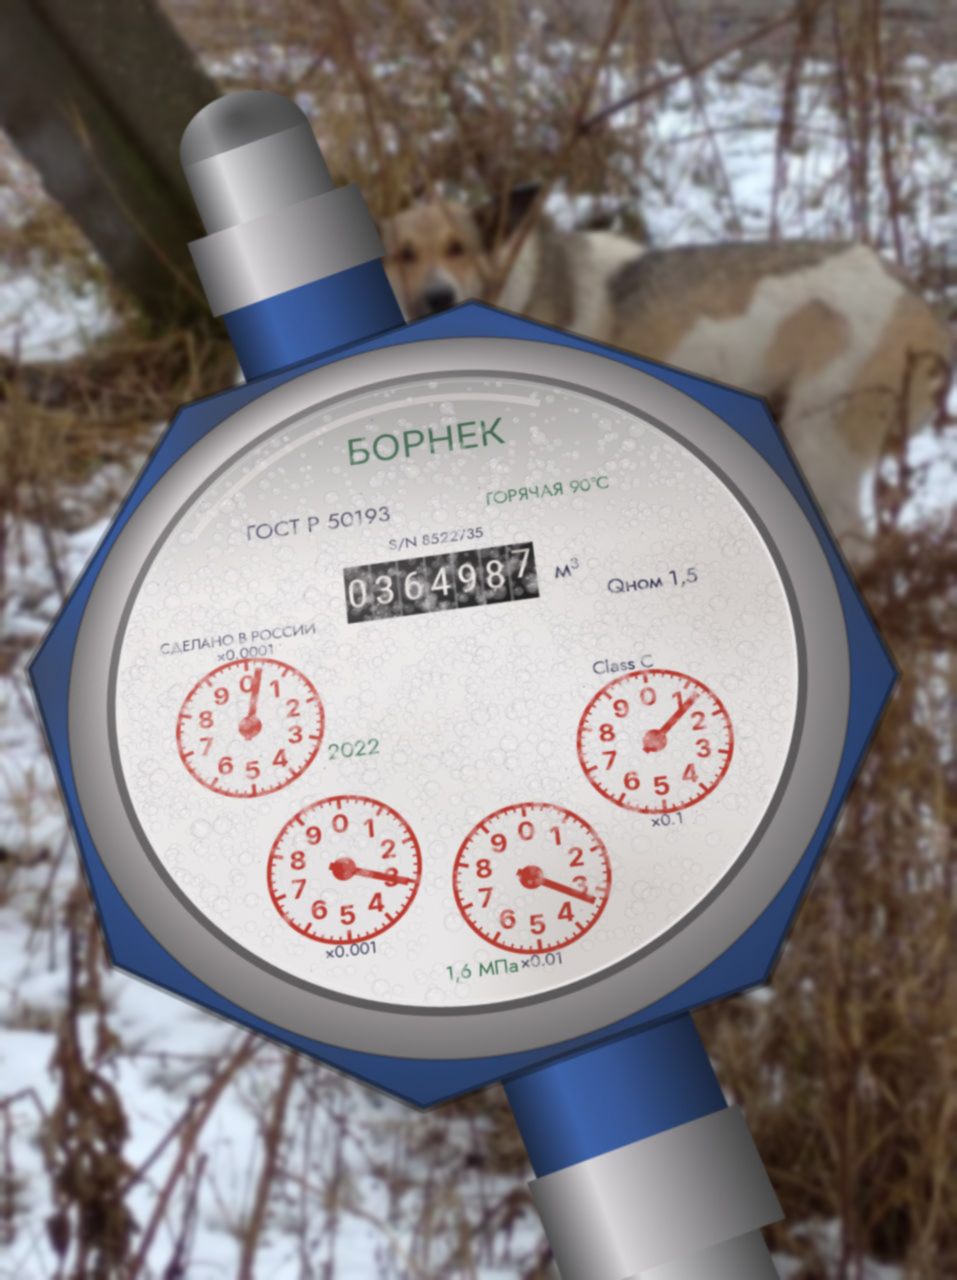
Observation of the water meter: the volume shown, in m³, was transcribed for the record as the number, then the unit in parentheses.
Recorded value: 364987.1330 (m³)
